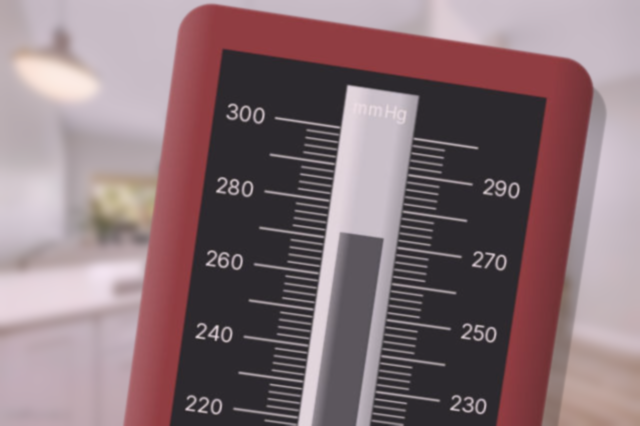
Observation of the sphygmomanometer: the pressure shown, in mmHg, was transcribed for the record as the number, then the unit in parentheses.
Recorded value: 272 (mmHg)
